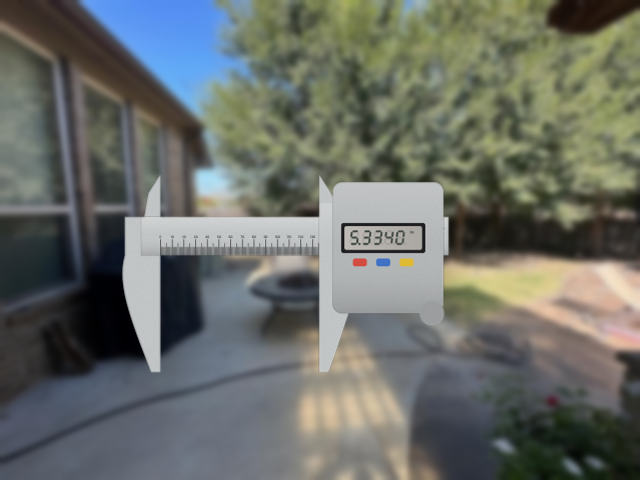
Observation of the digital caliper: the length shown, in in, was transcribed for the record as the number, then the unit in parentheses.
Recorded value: 5.3340 (in)
